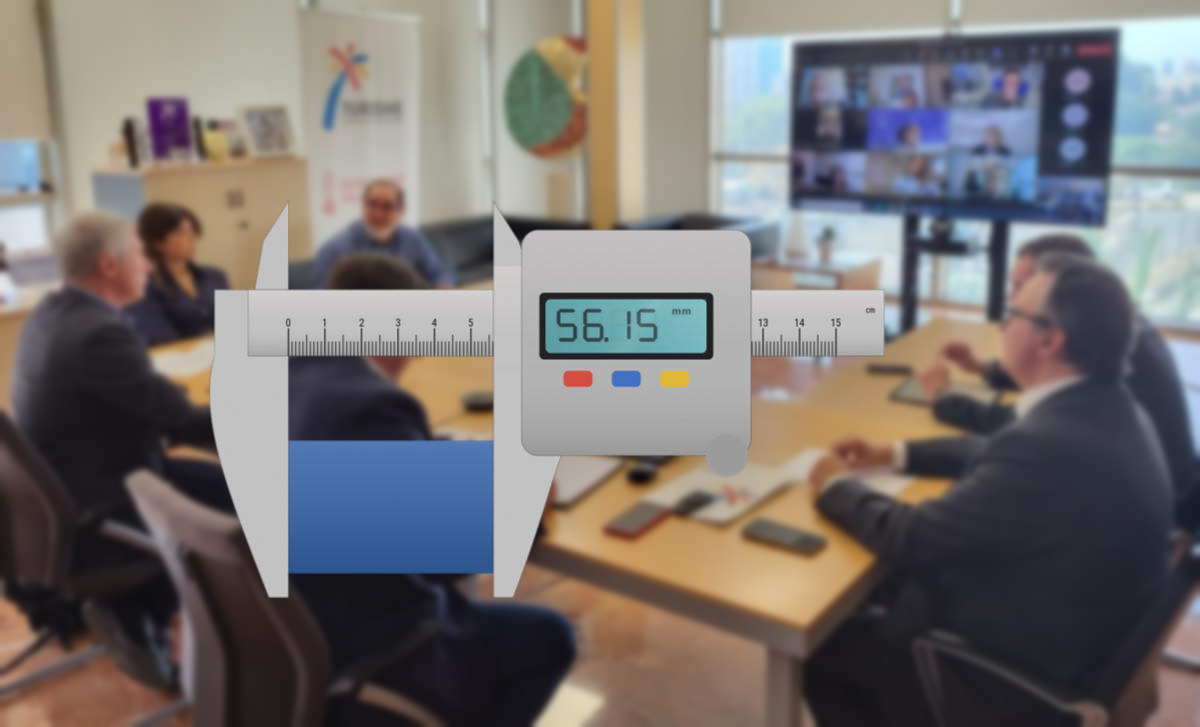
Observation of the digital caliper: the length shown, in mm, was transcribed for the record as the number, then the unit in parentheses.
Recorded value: 56.15 (mm)
